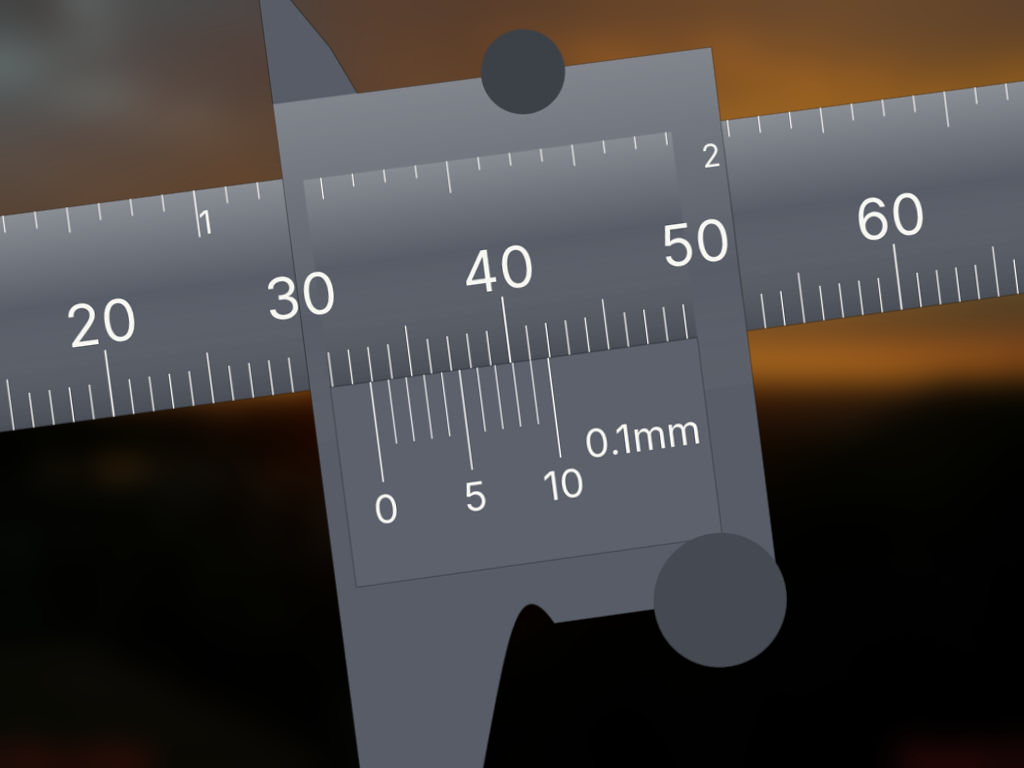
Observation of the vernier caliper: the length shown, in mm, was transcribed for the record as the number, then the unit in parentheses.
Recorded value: 32.9 (mm)
